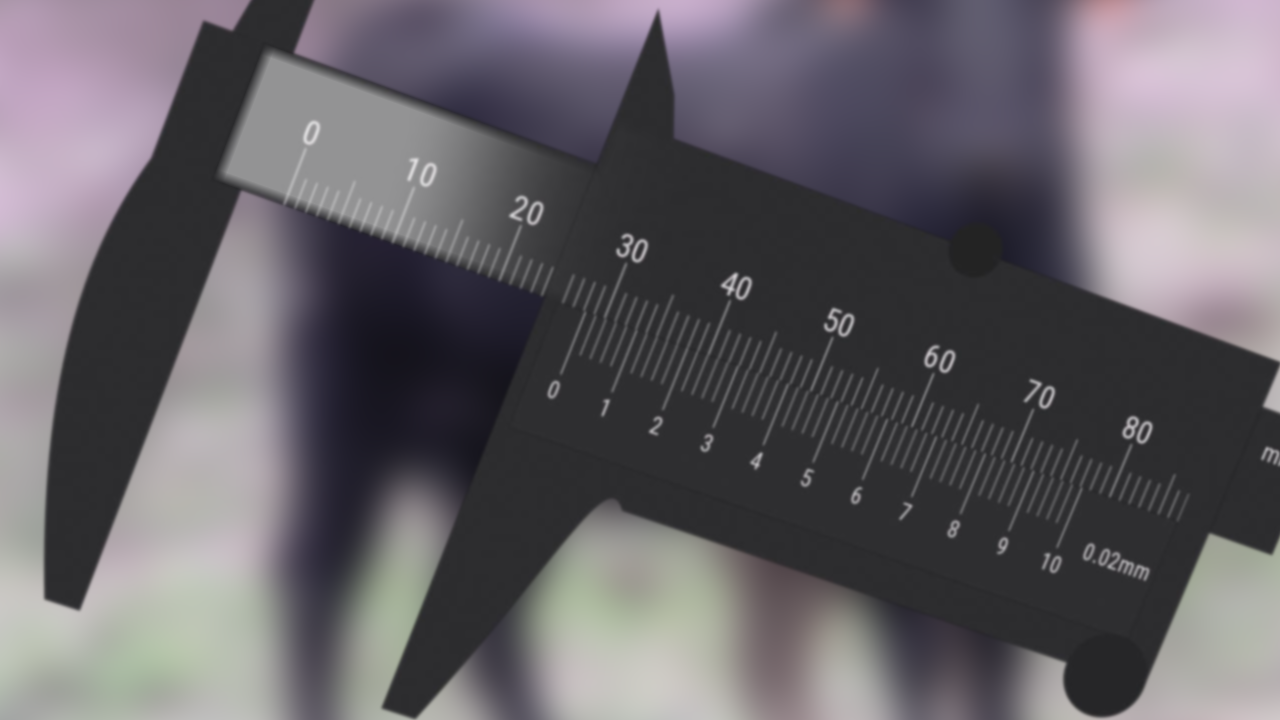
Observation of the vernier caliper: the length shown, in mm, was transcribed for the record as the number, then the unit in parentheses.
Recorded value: 28.2 (mm)
